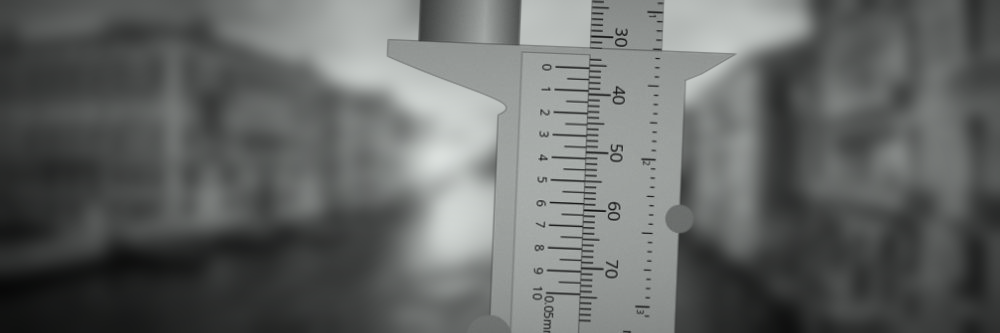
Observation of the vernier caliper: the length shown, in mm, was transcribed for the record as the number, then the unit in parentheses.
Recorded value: 35.5 (mm)
